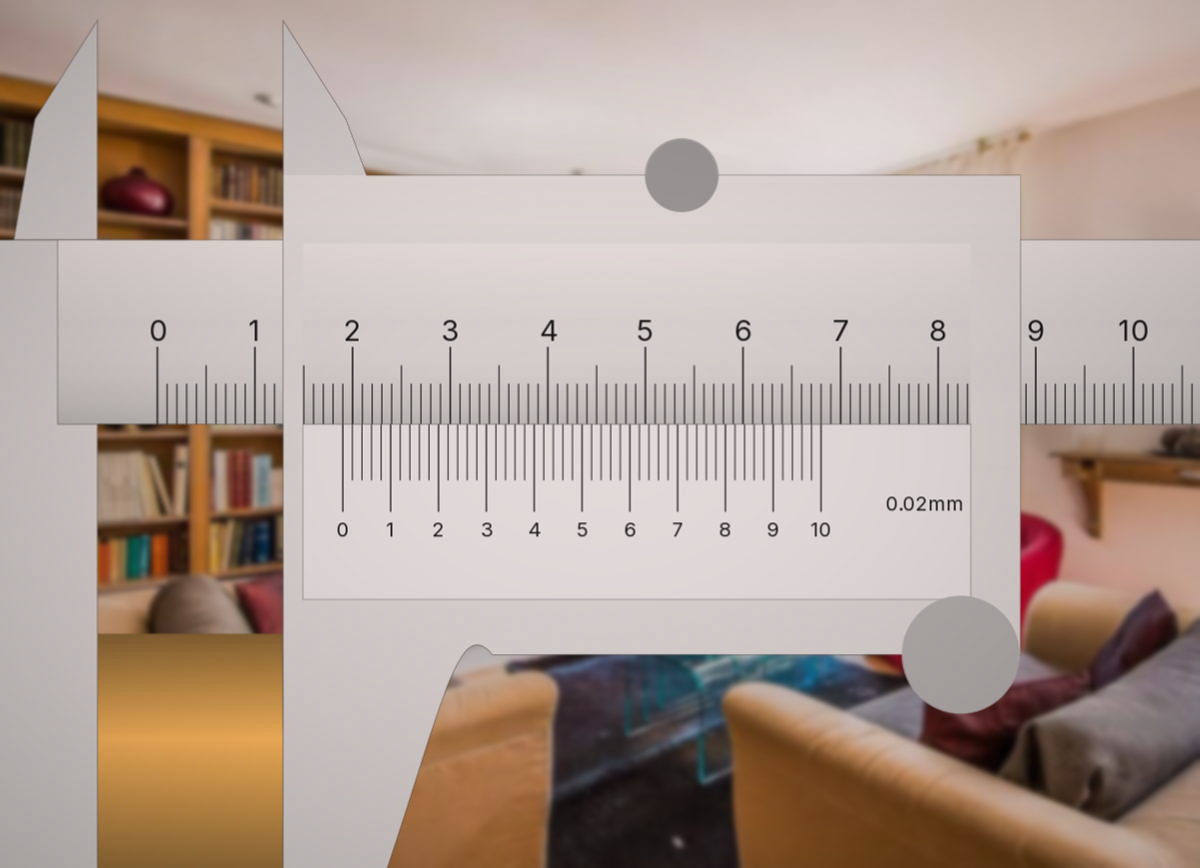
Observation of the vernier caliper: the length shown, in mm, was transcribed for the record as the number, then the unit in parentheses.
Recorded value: 19.0 (mm)
